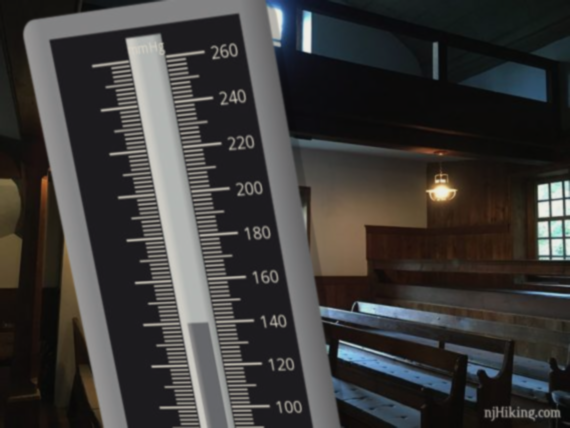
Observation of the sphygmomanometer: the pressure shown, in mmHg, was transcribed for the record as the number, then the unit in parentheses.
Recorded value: 140 (mmHg)
